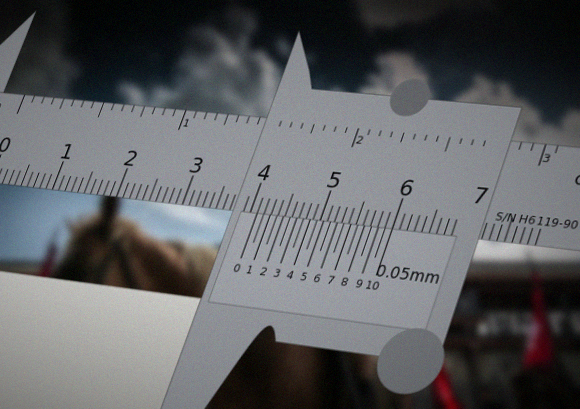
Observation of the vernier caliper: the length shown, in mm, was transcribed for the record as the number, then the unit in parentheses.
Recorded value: 41.0 (mm)
